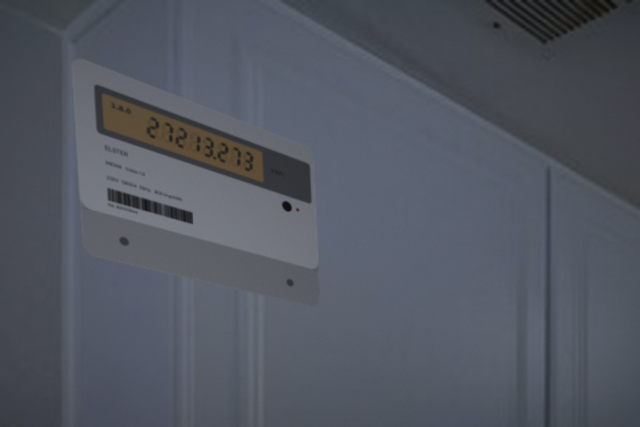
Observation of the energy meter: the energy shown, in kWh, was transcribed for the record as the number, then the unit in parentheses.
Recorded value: 27213.273 (kWh)
